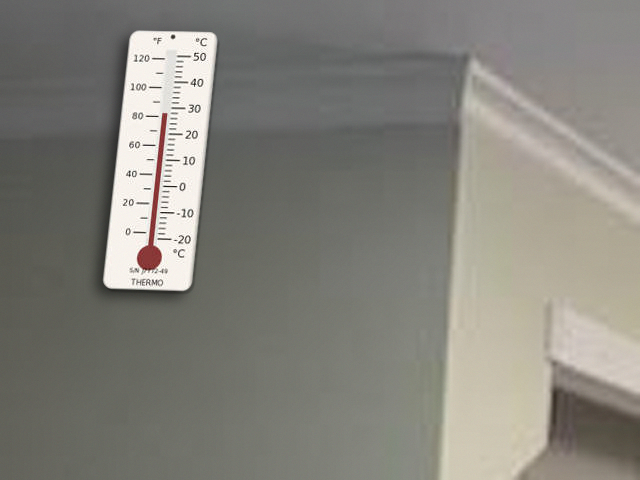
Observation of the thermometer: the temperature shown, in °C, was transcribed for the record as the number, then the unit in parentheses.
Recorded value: 28 (°C)
